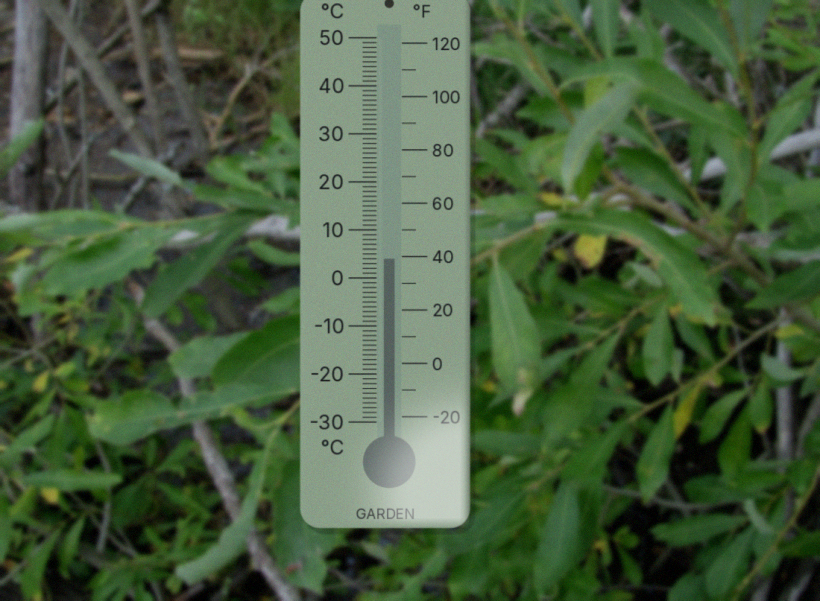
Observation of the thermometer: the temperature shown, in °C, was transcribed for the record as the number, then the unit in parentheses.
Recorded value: 4 (°C)
